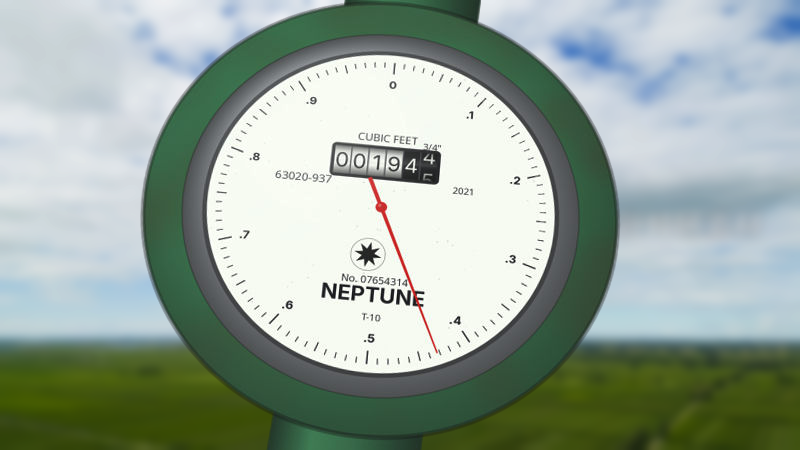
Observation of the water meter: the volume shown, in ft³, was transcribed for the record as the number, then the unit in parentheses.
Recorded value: 1944.43 (ft³)
